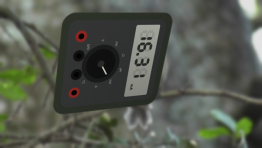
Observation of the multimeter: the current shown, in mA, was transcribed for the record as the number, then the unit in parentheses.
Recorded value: 16.31 (mA)
